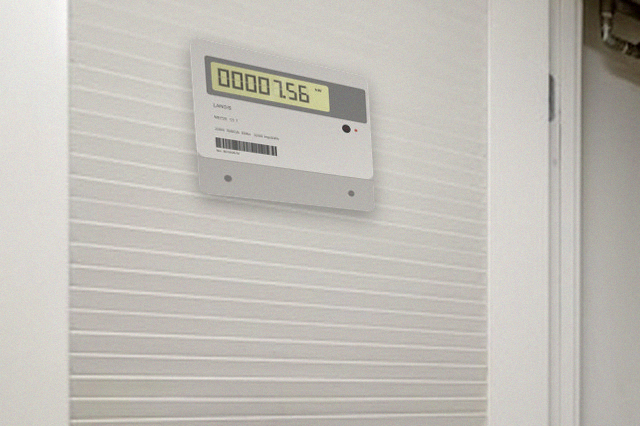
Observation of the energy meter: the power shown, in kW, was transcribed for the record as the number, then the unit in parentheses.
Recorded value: 7.56 (kW)
